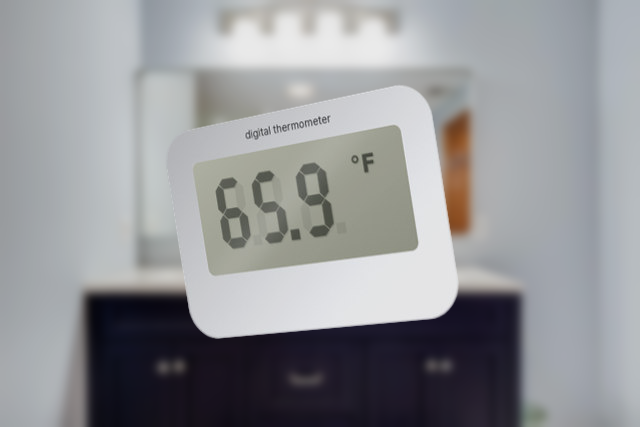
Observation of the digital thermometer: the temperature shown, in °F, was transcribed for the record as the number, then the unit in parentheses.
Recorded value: 65.9 (°F)
